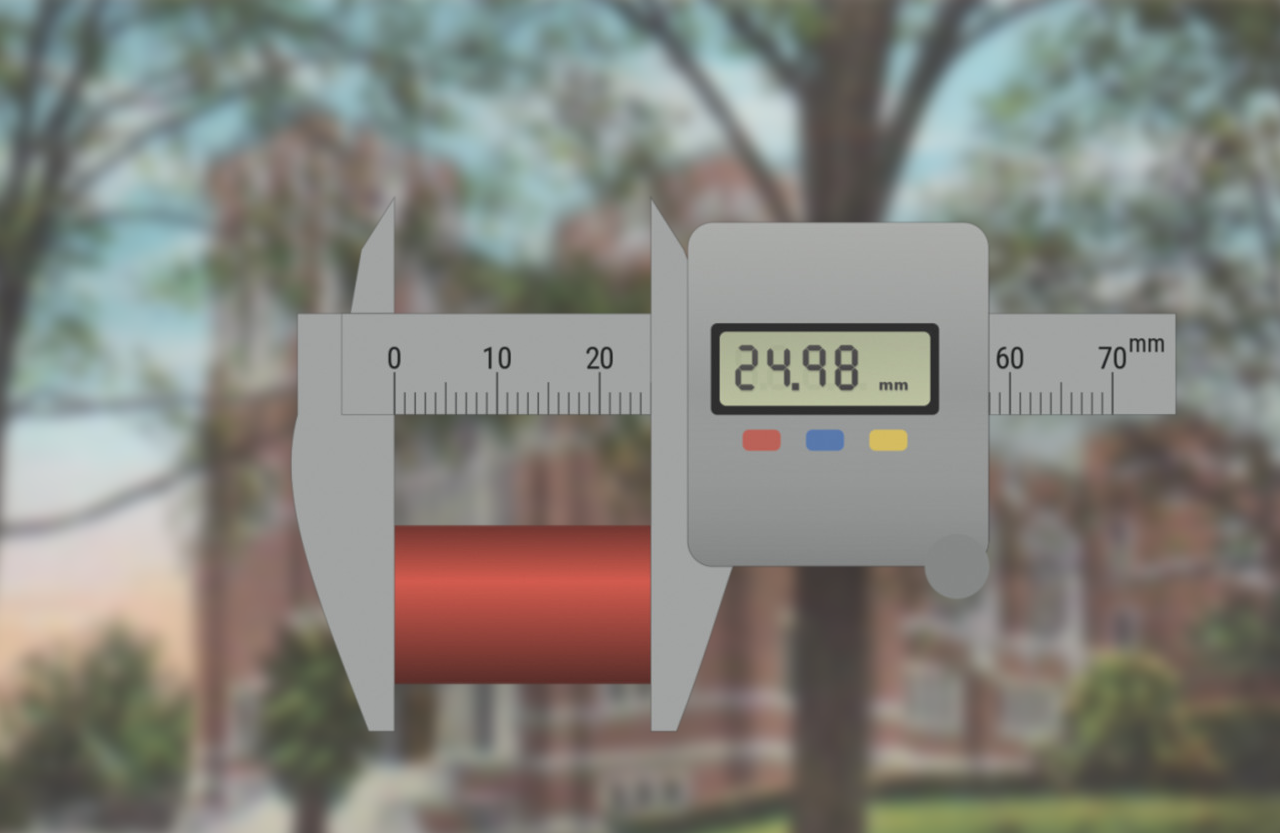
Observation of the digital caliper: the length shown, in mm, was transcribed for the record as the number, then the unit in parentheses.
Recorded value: 24.98 (mm)
